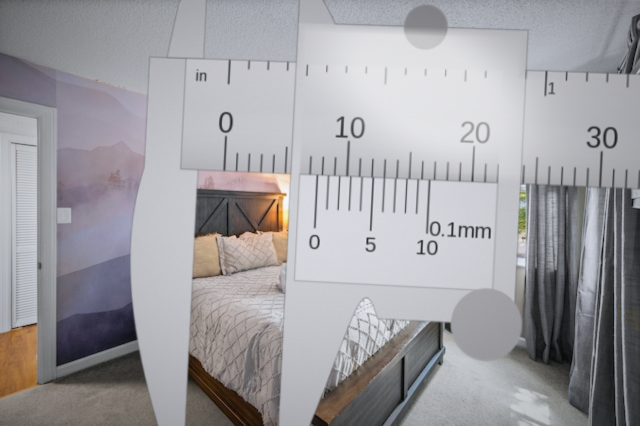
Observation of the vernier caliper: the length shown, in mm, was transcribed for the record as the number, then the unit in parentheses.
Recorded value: 7.6 (mm)
